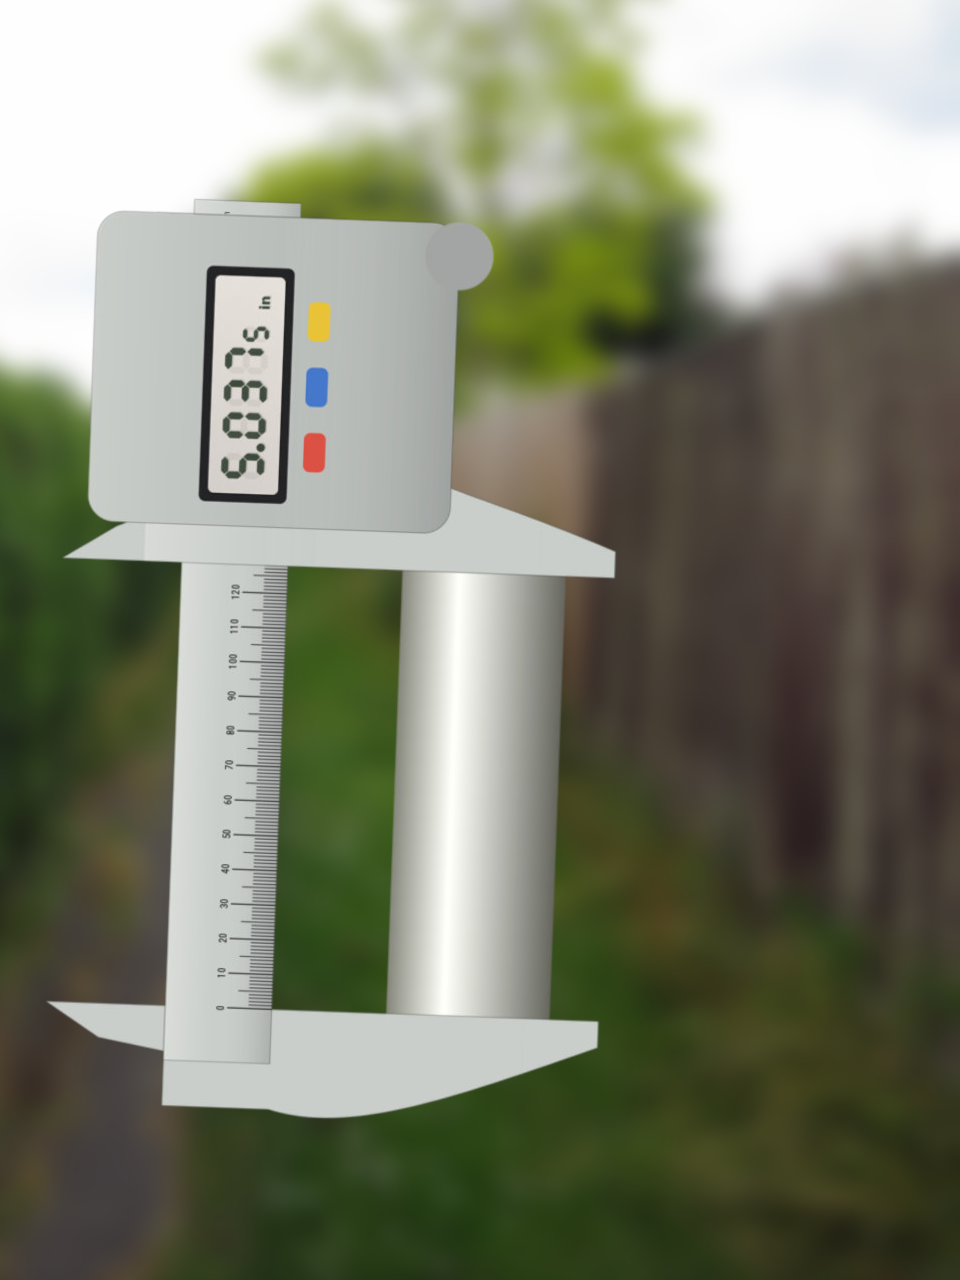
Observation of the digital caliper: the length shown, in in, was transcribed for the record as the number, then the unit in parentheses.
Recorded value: 5.0375 (in)
